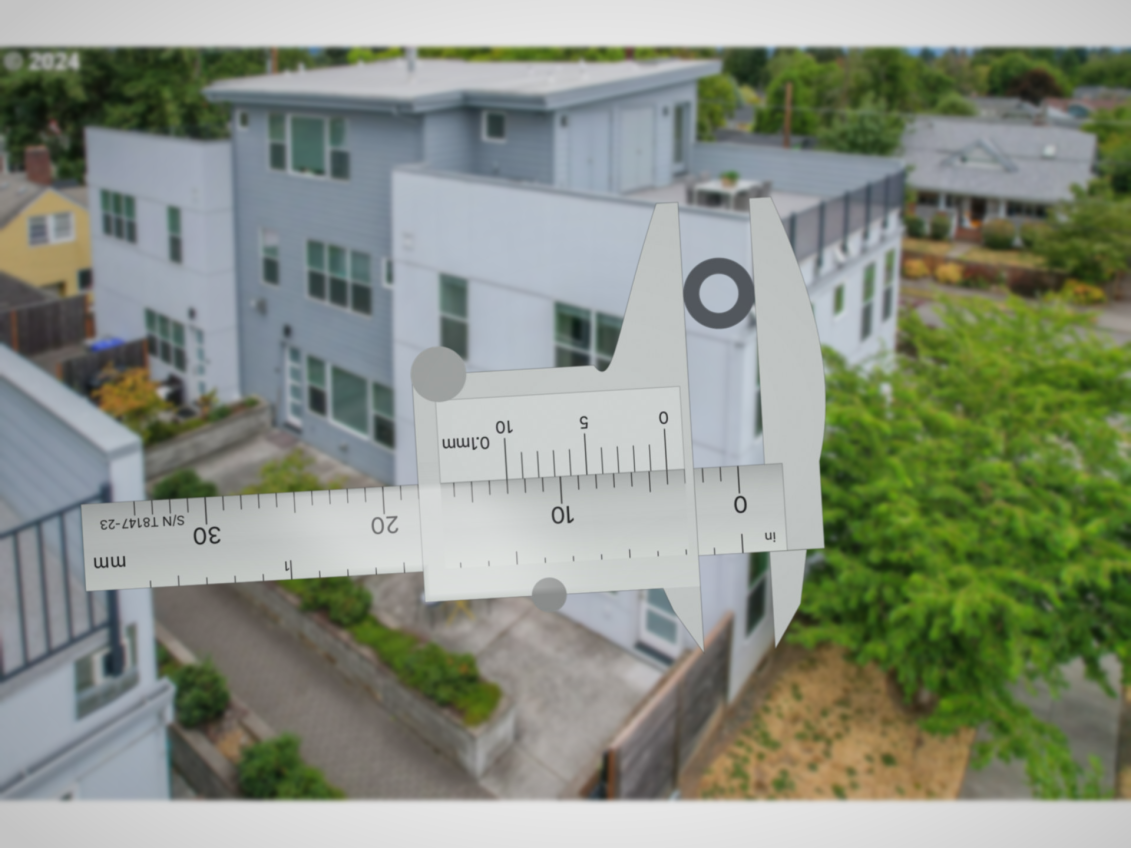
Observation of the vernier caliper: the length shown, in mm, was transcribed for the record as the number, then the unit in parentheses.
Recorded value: 4.0 (mm)
